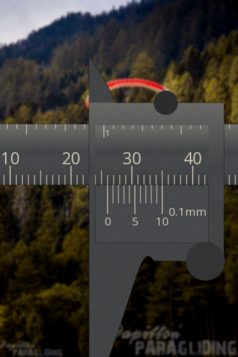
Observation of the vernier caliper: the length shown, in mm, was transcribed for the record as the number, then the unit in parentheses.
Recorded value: 26.0 (mm)
